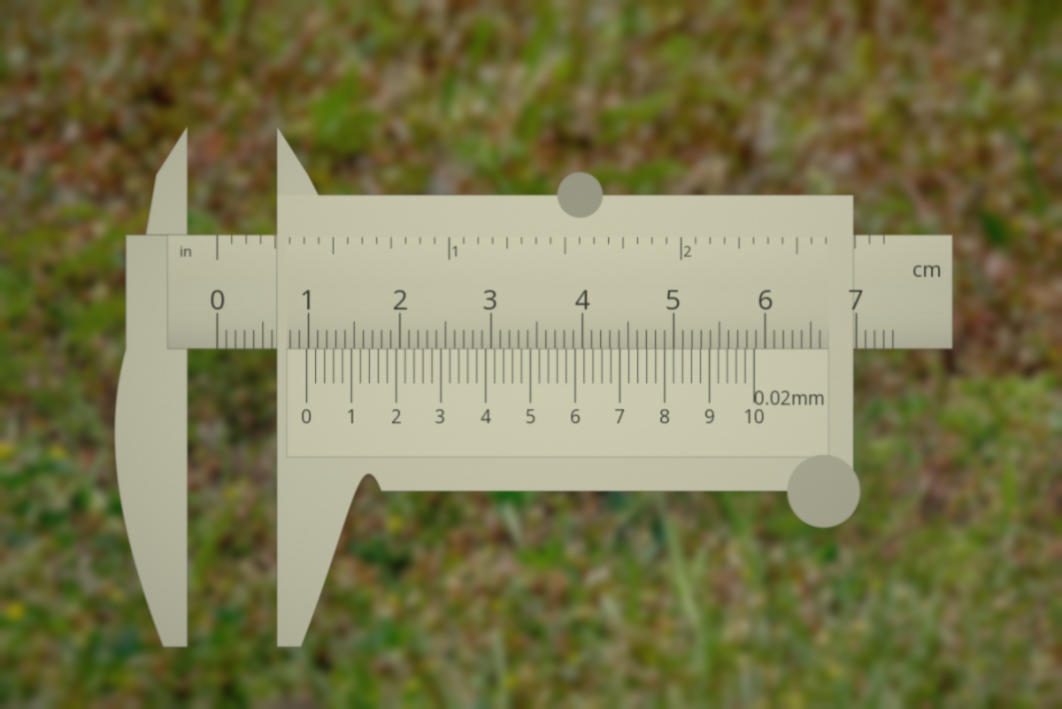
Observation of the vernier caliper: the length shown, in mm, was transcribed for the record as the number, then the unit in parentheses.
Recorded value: 9.8 (mm)
